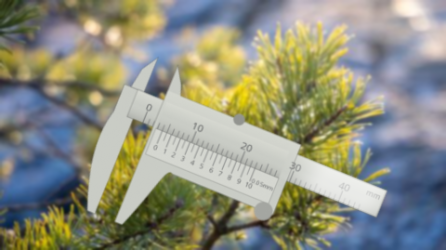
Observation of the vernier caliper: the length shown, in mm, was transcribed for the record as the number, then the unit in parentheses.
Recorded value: 4.0 (mm)
